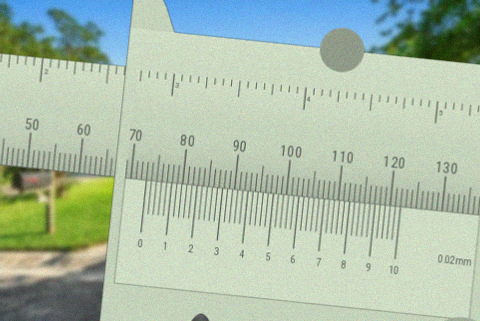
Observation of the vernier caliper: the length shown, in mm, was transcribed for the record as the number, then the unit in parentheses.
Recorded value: 73.0 (mm)
